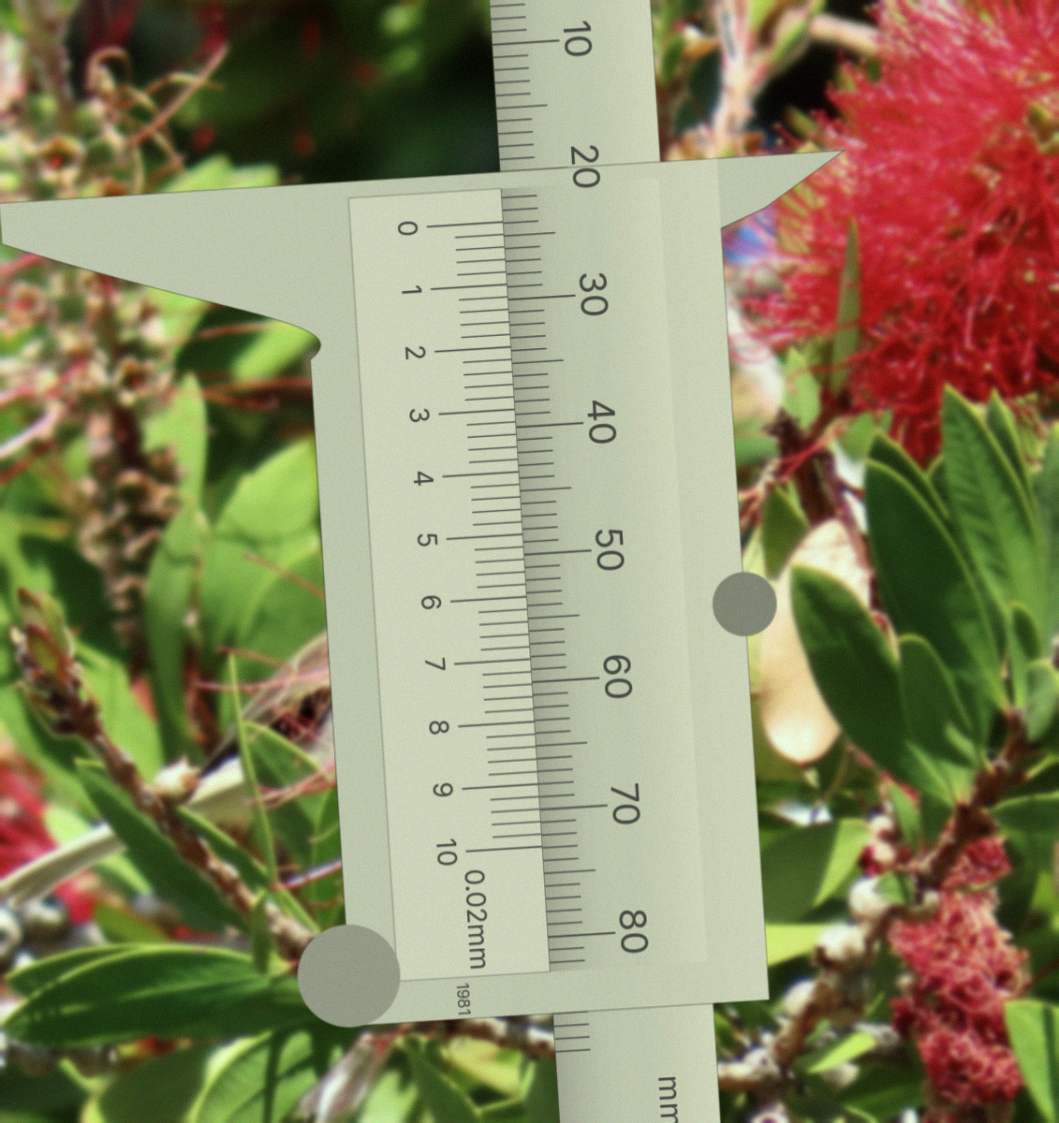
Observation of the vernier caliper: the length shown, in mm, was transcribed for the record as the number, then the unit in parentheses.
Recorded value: 23.9 (mm)
